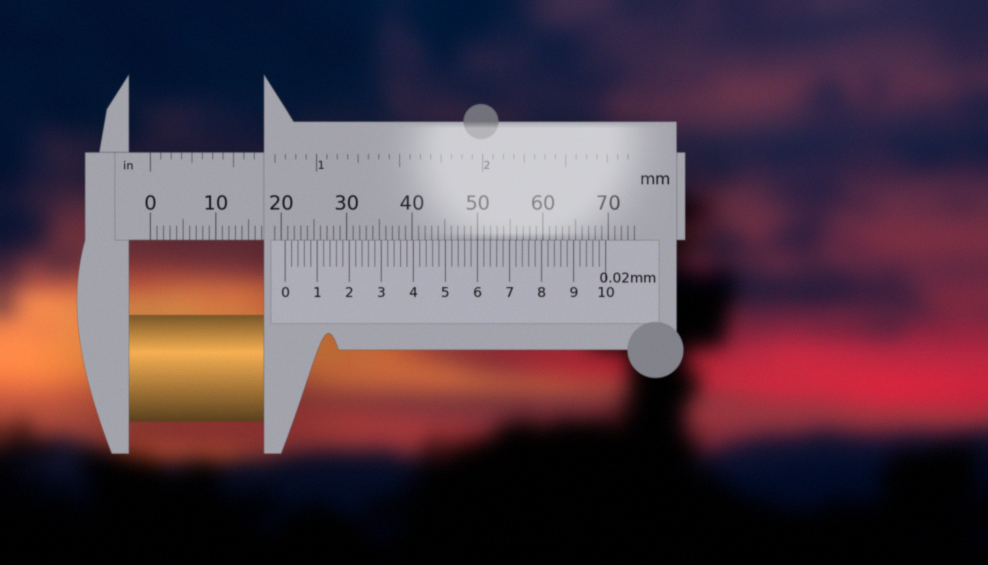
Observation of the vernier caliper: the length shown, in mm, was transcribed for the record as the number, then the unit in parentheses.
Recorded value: 20.6 (mm)
